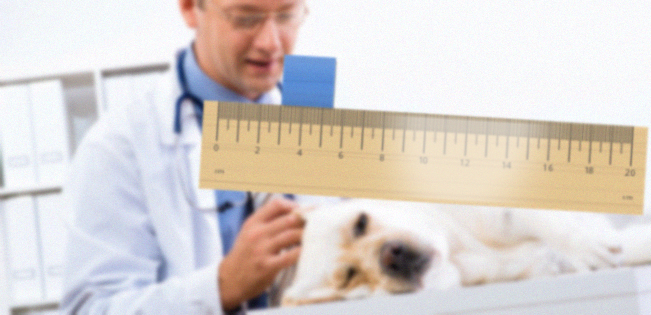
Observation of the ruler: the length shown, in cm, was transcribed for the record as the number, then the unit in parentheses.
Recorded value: 2.5 (cm)
